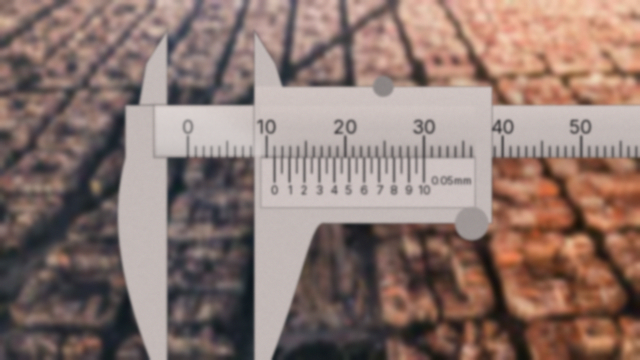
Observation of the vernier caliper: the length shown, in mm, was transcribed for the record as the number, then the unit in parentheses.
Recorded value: 11.0 (mm)
